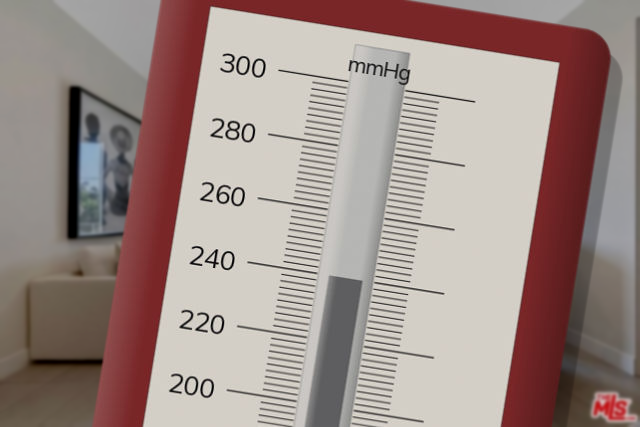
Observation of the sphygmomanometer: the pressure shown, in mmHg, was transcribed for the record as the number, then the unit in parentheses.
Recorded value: 240 (mmHg)
